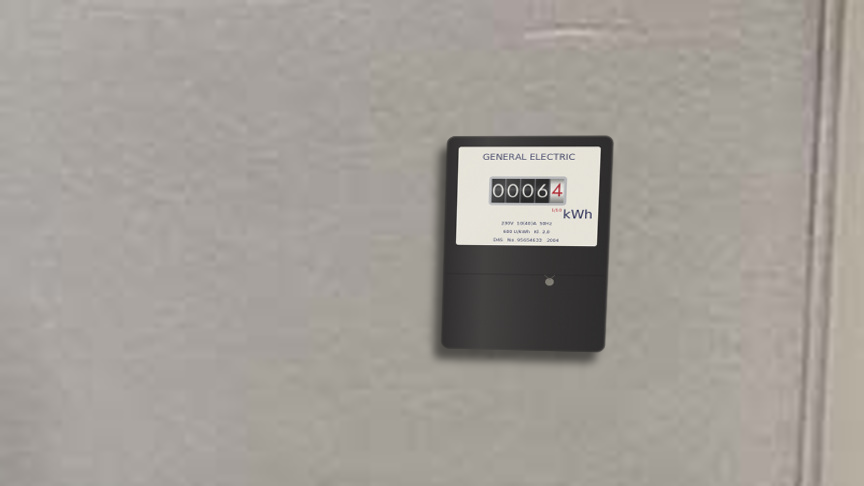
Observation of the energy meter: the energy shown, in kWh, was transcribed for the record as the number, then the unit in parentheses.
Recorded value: 6.4 (kWh)
